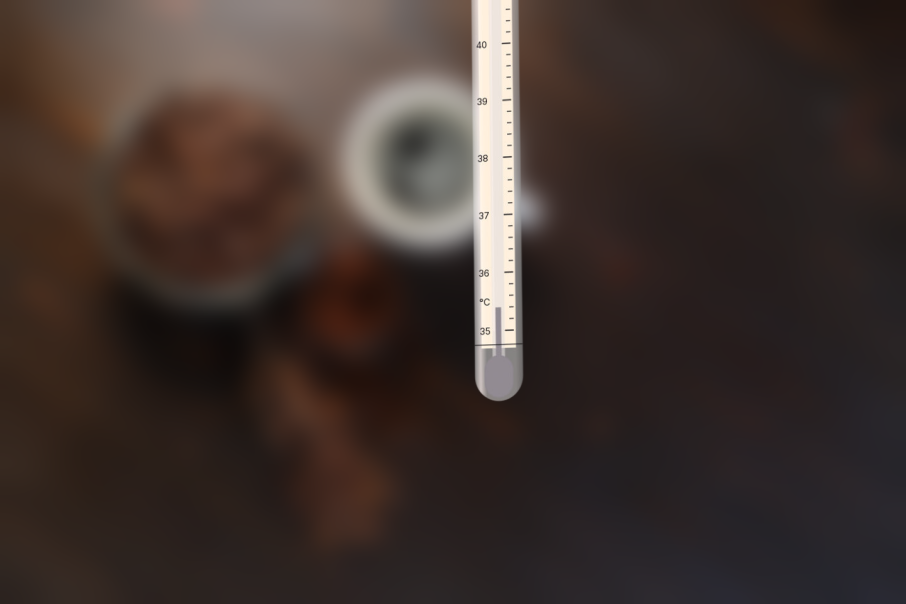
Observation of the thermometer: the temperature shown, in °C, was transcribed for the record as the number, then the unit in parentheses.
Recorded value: 35.4 (°C)
